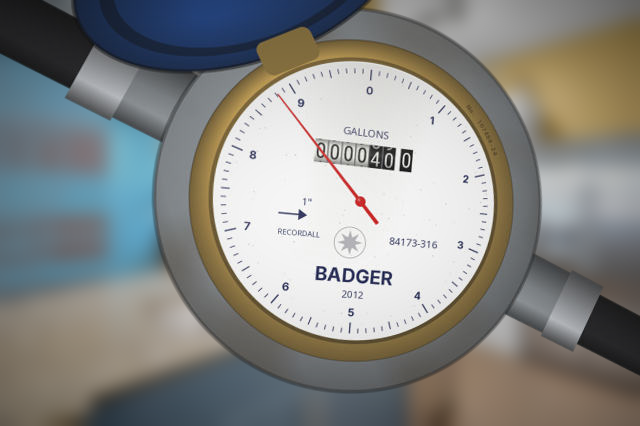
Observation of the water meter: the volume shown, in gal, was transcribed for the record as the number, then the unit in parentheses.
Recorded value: 398.8 (gal)
